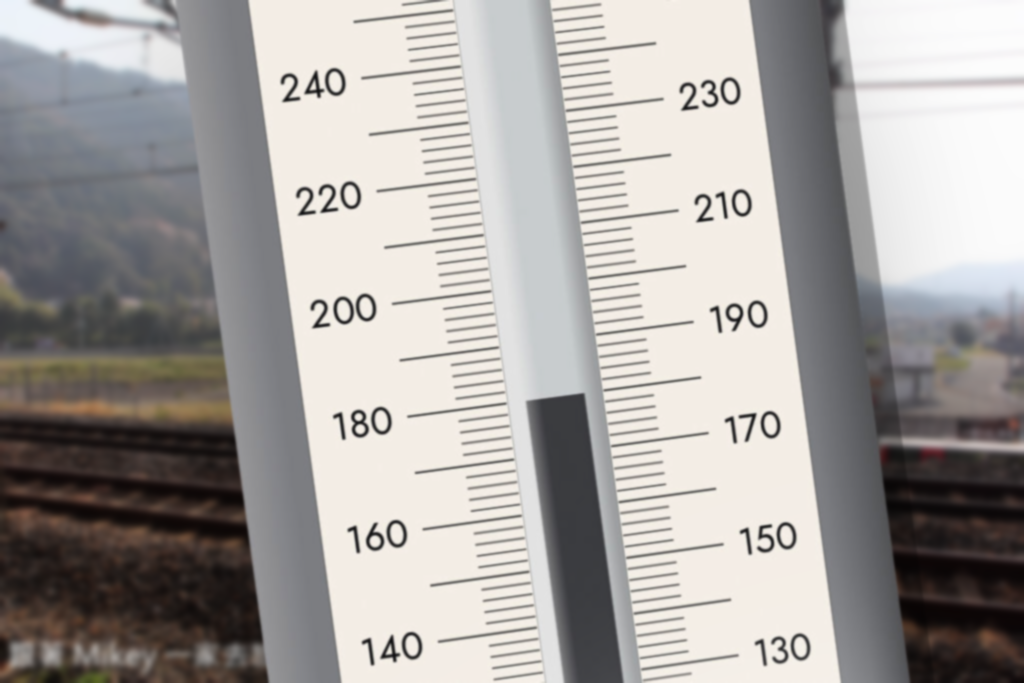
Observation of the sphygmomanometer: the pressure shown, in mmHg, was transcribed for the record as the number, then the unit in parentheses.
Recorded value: 180 (mmHg)
